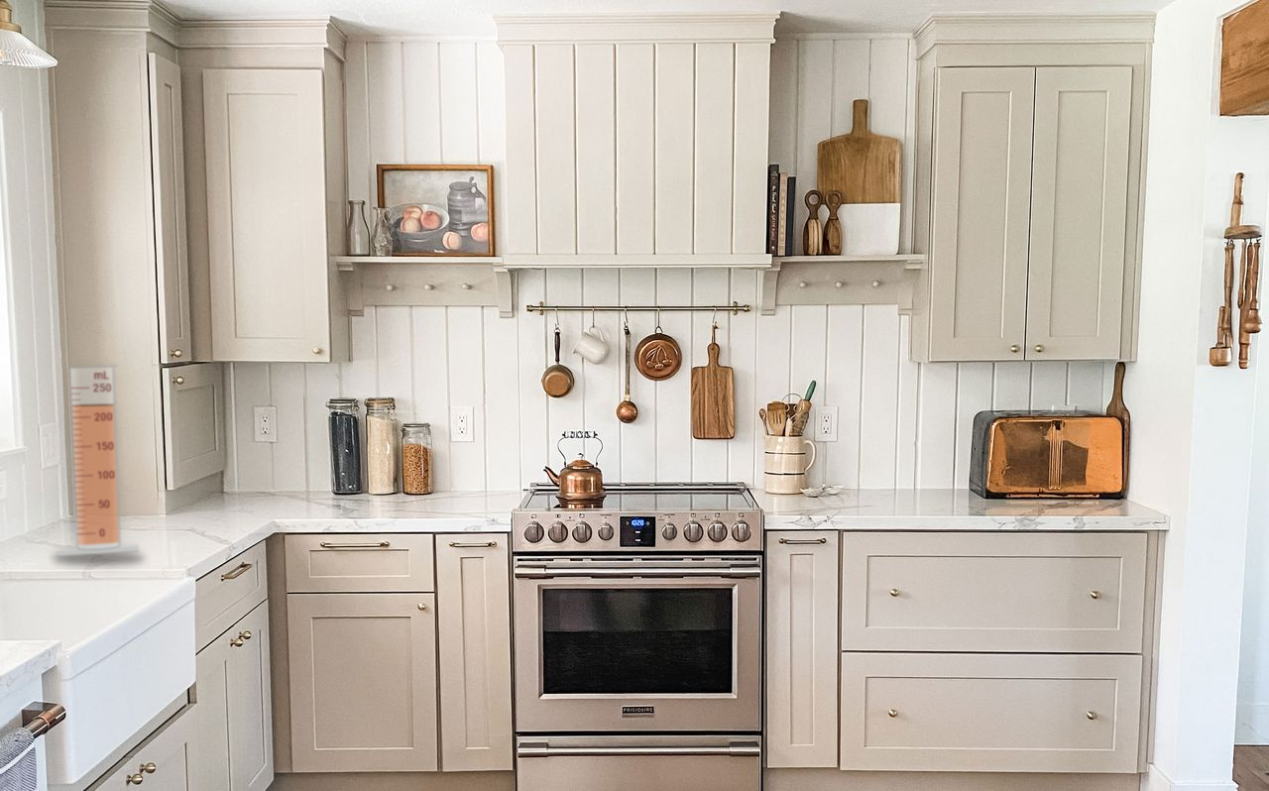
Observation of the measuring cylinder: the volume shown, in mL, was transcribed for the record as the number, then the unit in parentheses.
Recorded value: 220 (mL)
